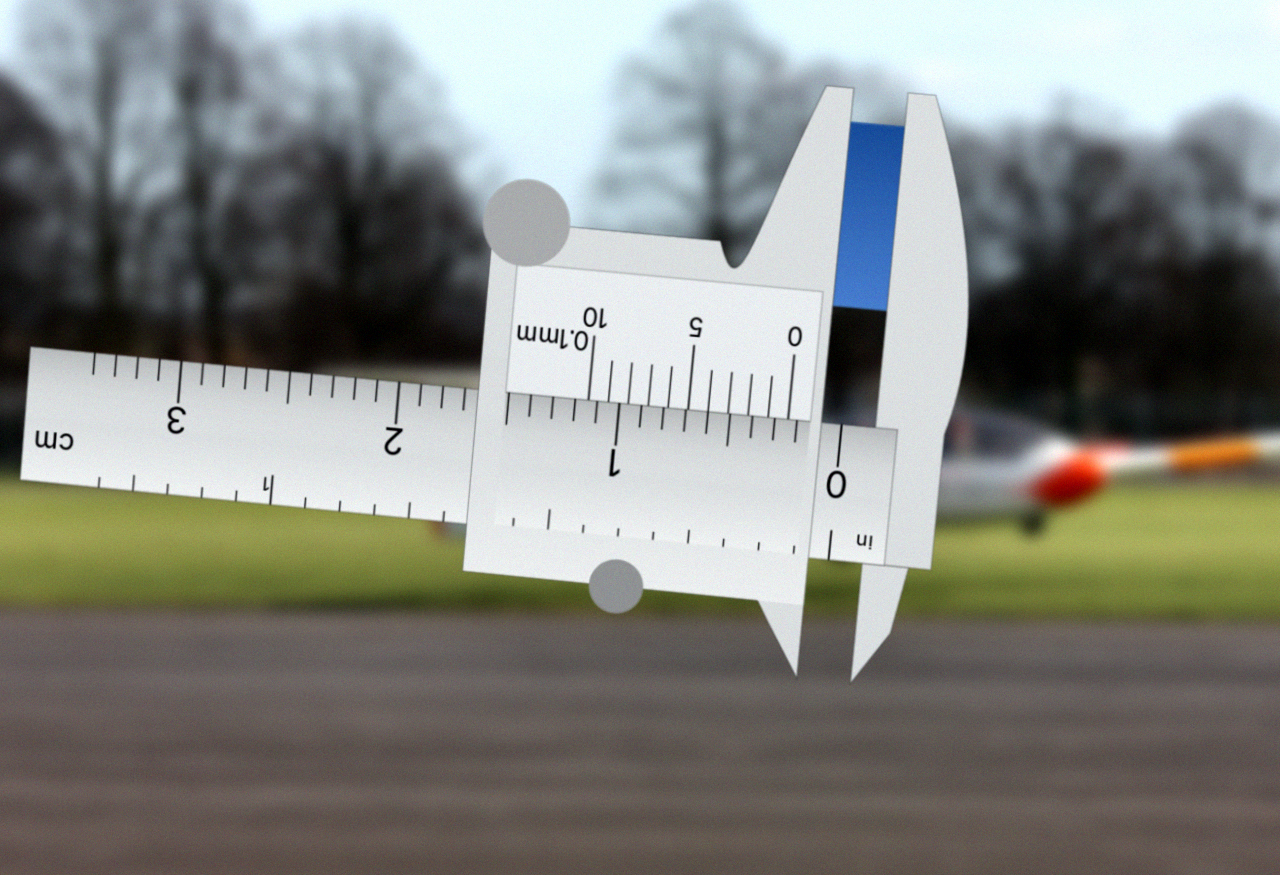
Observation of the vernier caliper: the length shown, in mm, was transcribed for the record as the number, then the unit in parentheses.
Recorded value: 2.4 (mm)
